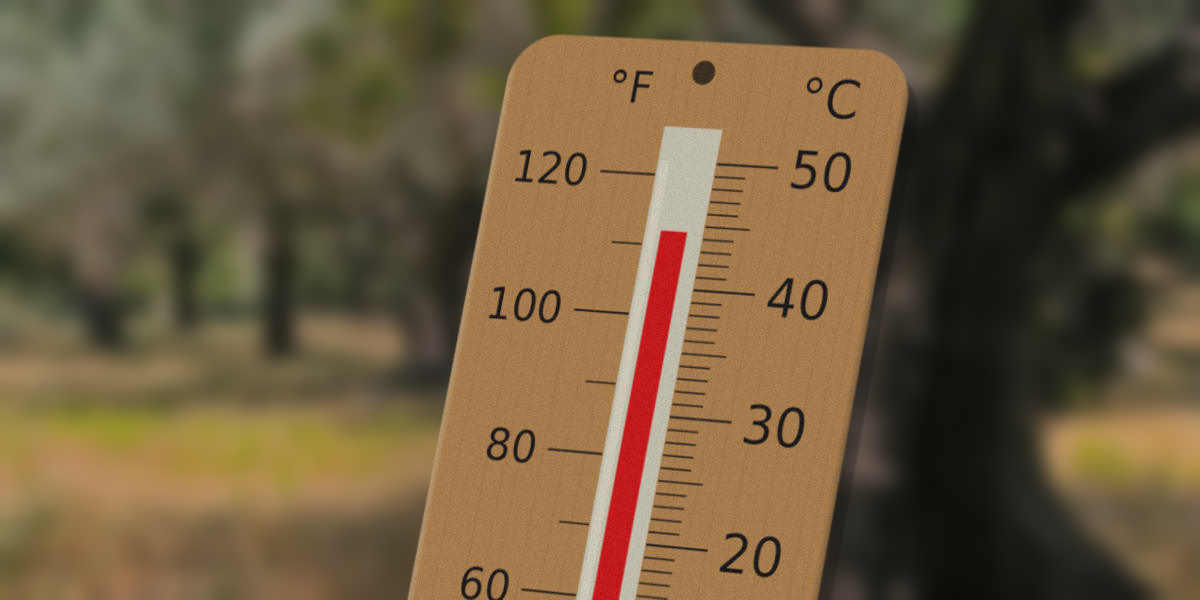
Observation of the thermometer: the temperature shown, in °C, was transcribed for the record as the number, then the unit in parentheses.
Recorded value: 44.5 (°C)
